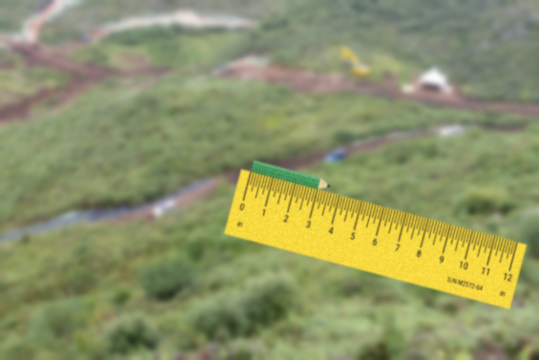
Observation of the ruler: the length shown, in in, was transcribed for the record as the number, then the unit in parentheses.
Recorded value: 3.5 (in)
